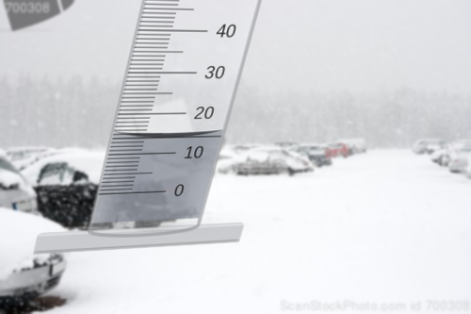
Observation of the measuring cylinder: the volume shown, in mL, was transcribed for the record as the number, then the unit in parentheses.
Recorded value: 14 (mL)
